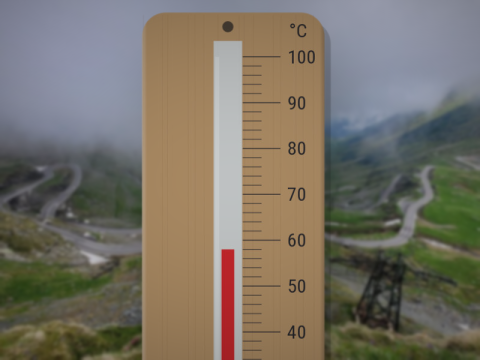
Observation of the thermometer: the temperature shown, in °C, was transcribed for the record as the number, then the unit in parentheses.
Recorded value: 58 (°C)
